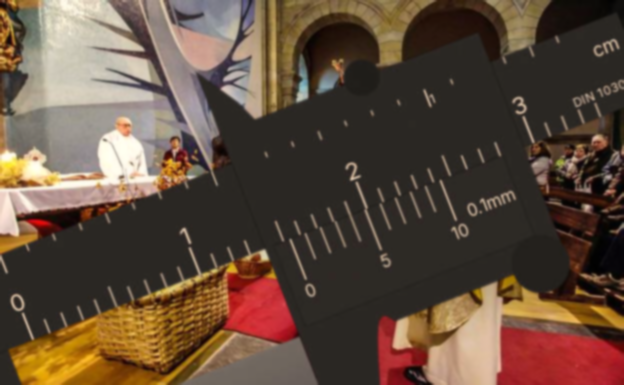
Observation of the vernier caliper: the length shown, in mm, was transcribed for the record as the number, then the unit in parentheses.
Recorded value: 15.4 (mm)
